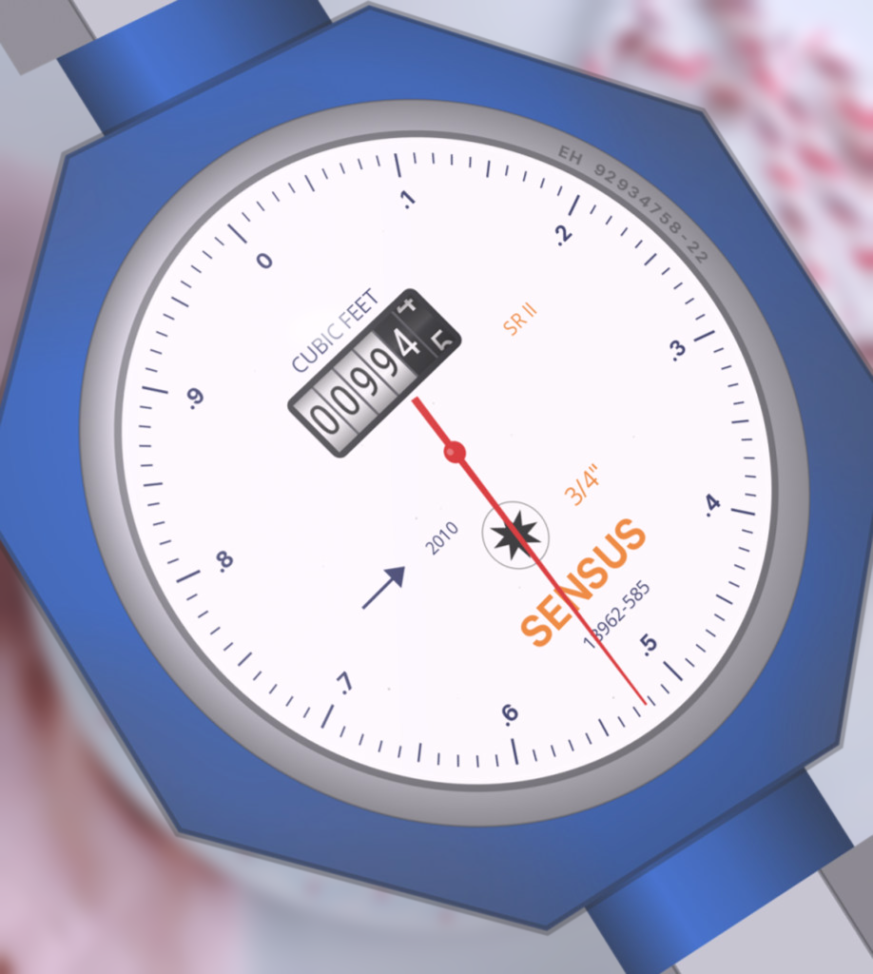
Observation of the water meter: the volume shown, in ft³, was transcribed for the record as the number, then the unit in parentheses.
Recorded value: 9944.52 (ft³)
